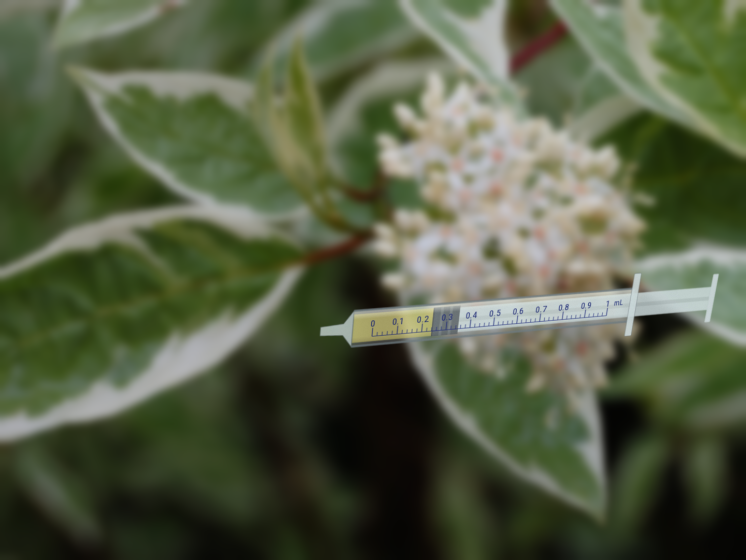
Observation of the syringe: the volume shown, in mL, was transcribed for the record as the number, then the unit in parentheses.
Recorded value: 0.24 (mL)
